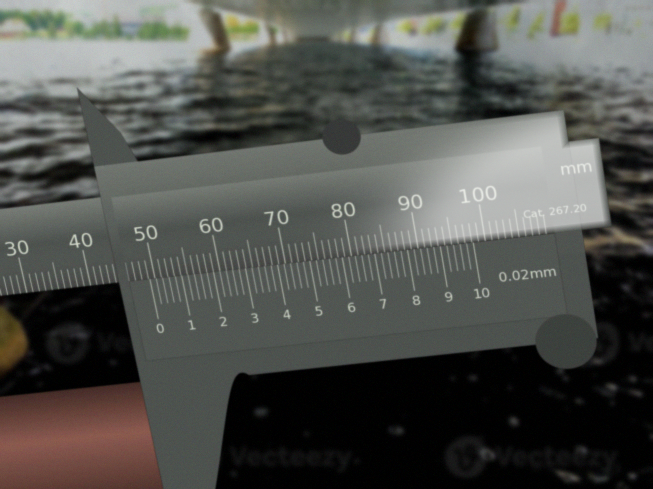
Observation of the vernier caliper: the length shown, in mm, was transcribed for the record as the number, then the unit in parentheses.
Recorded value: 49.2 (mm)
